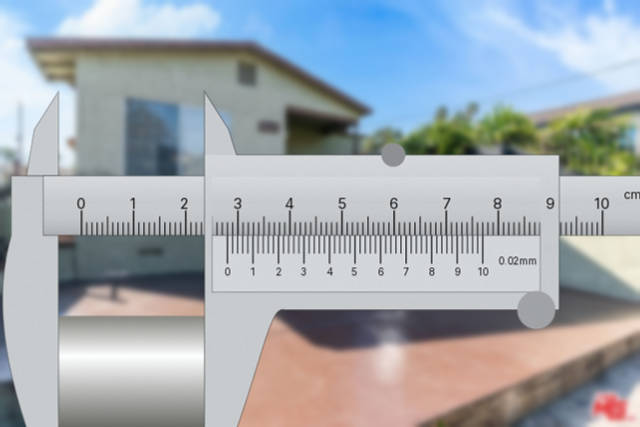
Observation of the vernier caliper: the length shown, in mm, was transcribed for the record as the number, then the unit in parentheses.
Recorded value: 28.0 (mm)
